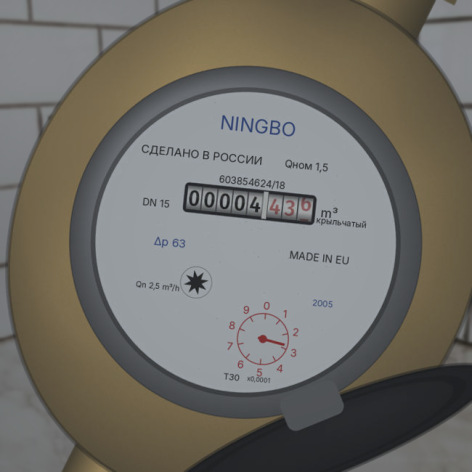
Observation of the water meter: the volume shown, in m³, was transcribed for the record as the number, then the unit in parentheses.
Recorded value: 4.4362 (m³)
